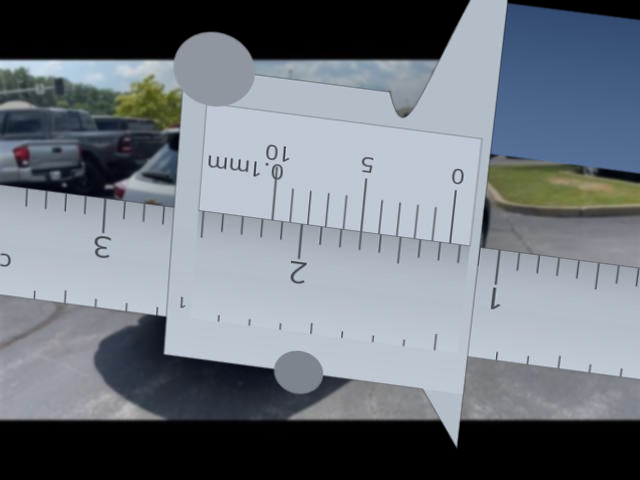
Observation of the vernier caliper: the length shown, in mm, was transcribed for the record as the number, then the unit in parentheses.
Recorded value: 12.5 (mm)
